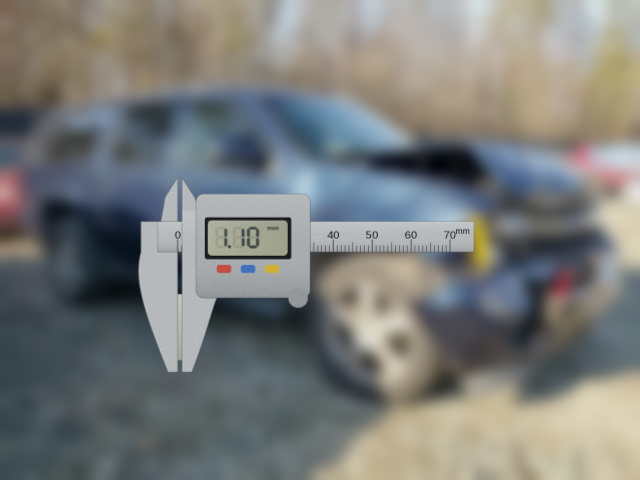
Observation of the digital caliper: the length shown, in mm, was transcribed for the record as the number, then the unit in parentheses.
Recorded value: 1.10 (mm)
